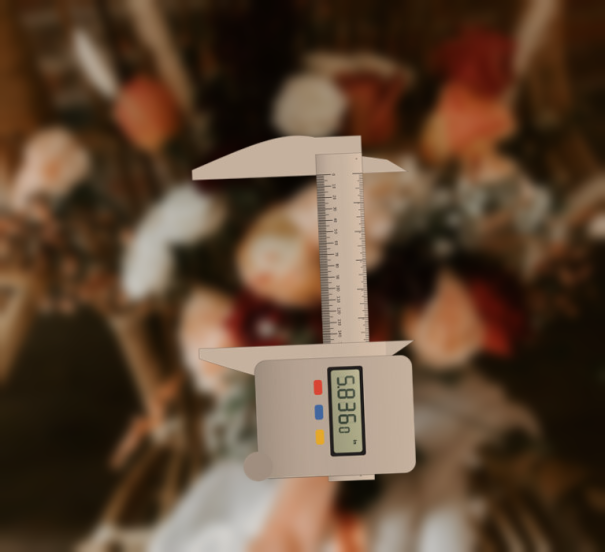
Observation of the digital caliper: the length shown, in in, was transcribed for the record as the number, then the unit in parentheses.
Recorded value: 5.8360 (in)
